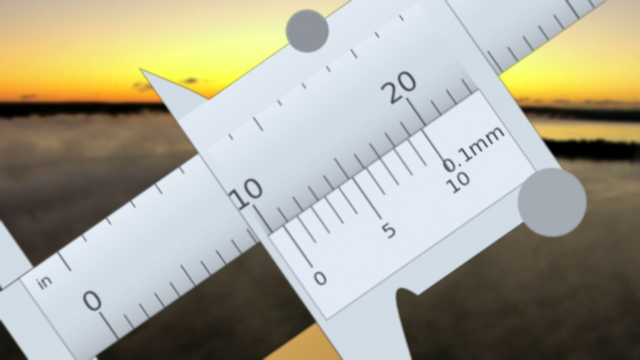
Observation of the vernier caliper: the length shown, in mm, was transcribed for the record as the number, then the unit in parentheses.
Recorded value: 10.7 (mm)
